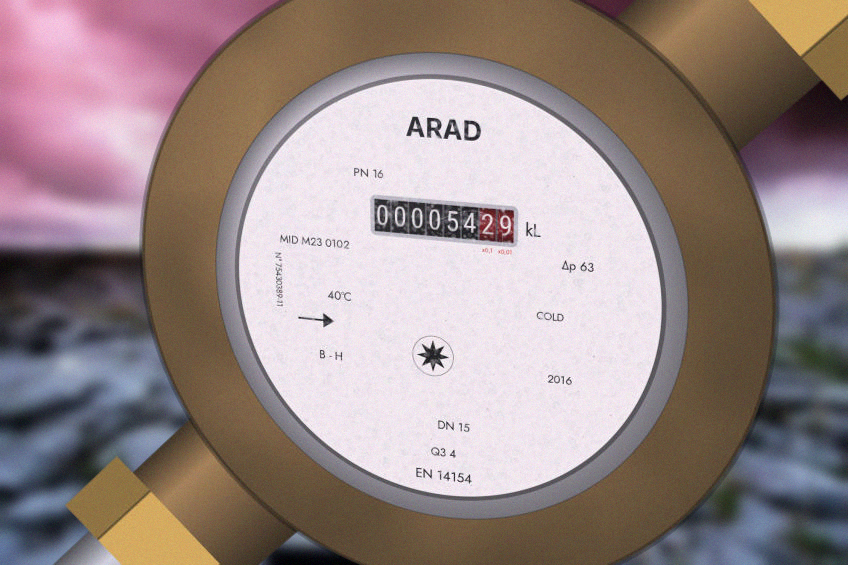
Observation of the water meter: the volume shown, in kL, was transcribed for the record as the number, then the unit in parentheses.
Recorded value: 54.29 (kL)
